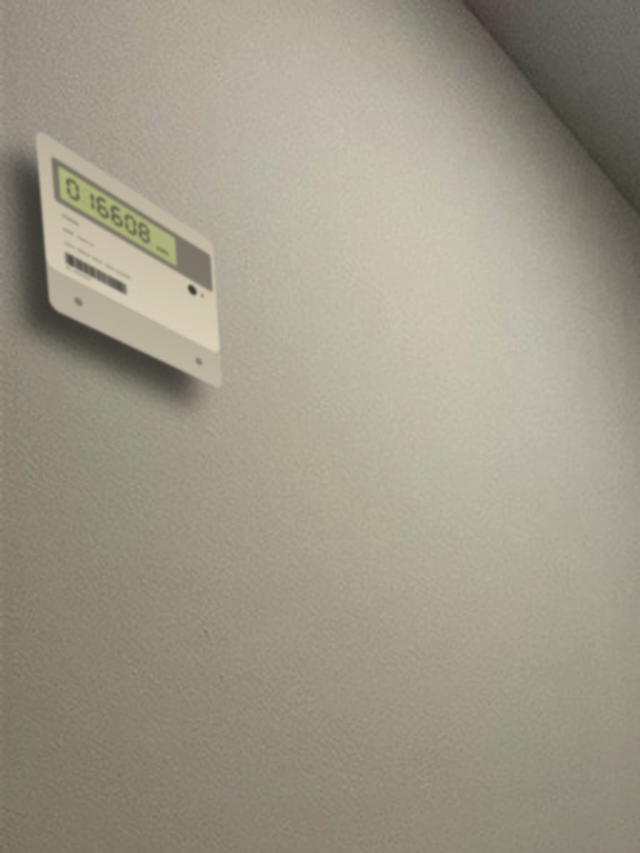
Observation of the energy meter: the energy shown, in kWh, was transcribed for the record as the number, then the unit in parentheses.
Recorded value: 16608 (kWh)
